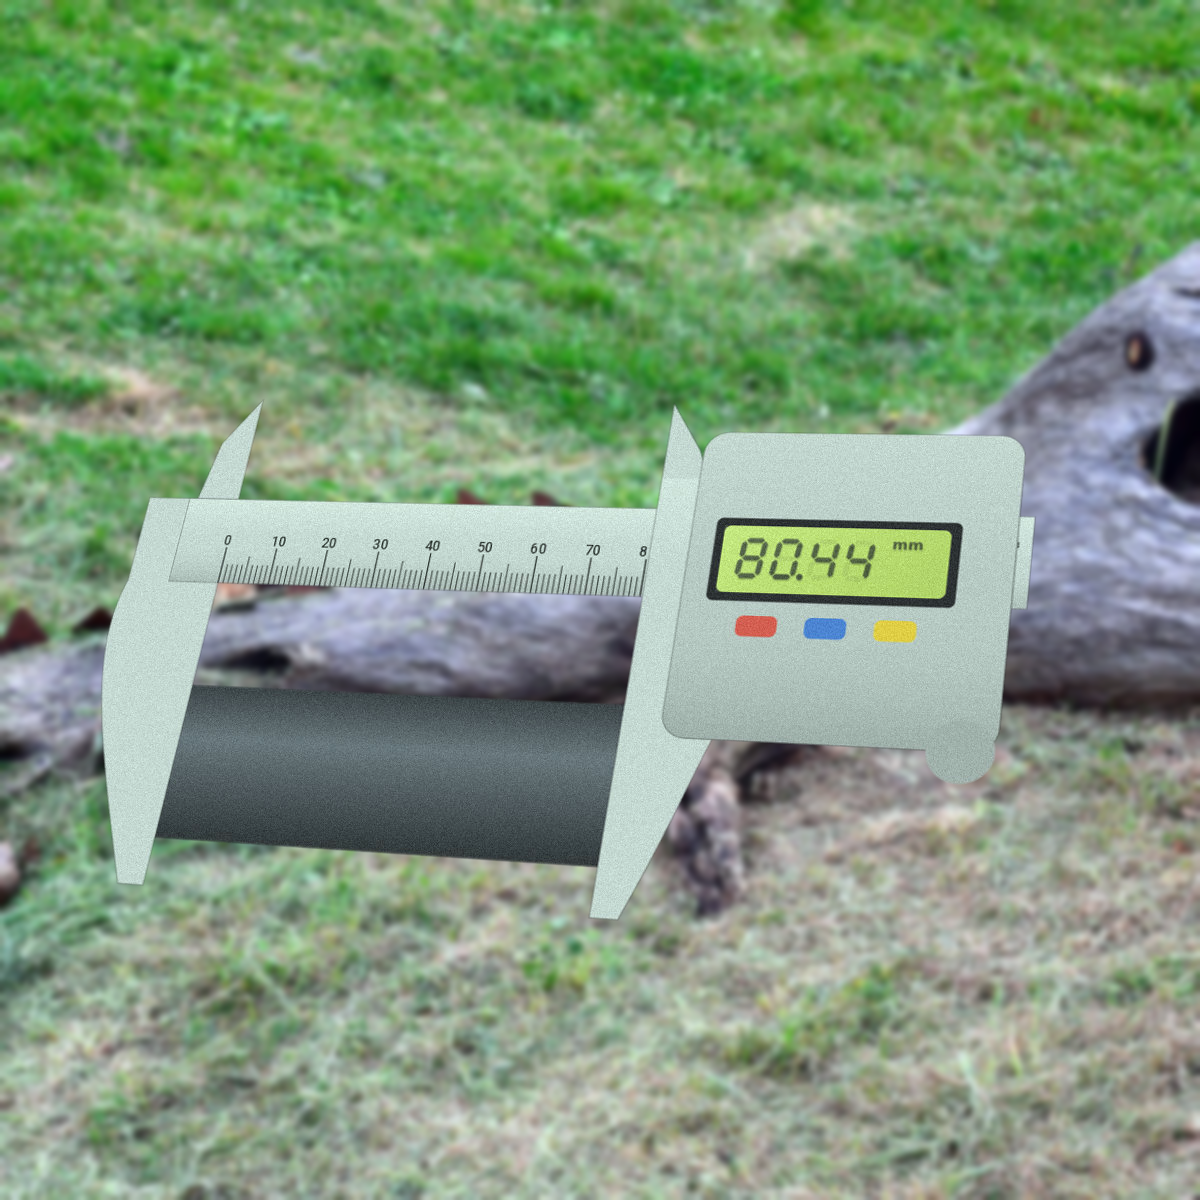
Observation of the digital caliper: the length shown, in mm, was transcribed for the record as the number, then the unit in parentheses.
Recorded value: 80.44 (mm)
